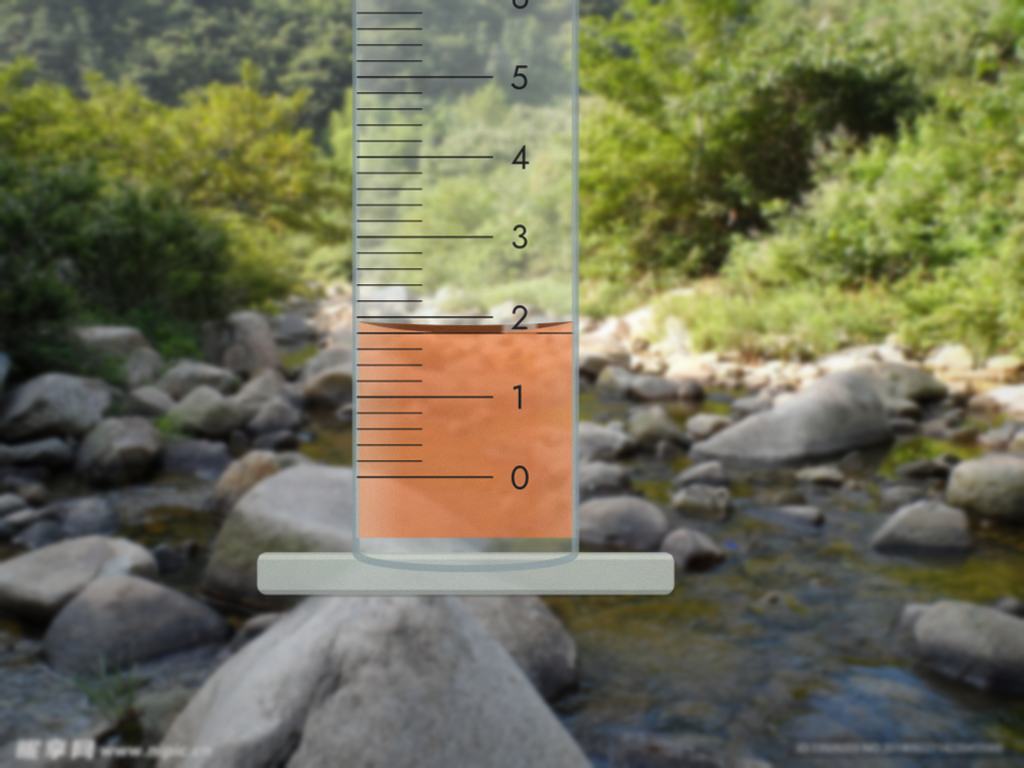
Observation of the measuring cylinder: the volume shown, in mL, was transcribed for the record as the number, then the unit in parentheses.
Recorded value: 1.8 (mL)
